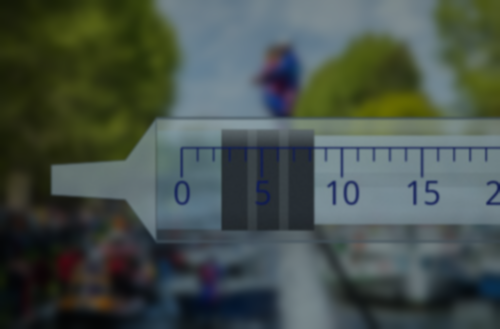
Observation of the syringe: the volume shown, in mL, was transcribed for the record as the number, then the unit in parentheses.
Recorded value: 2.5 (mL)
